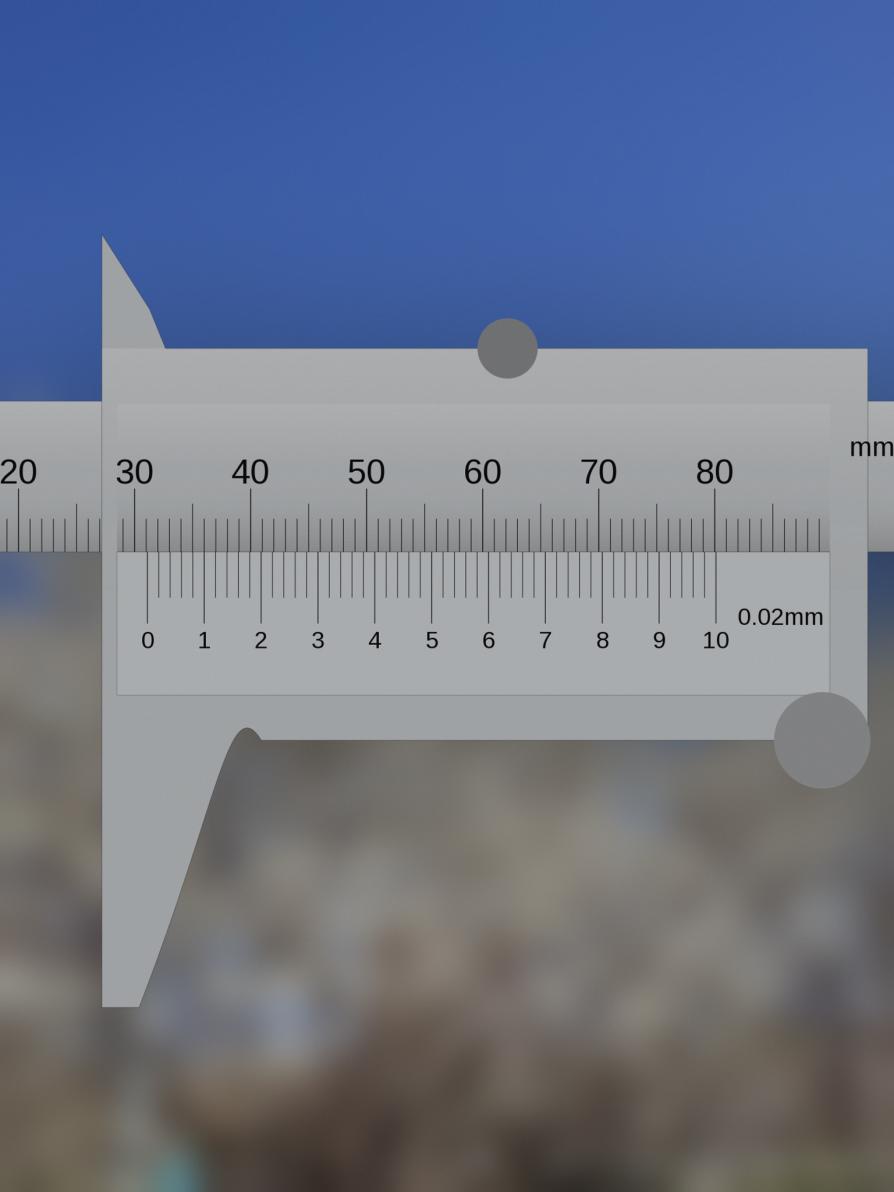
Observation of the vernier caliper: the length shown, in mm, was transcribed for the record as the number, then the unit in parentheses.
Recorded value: 31.1 (mm)
